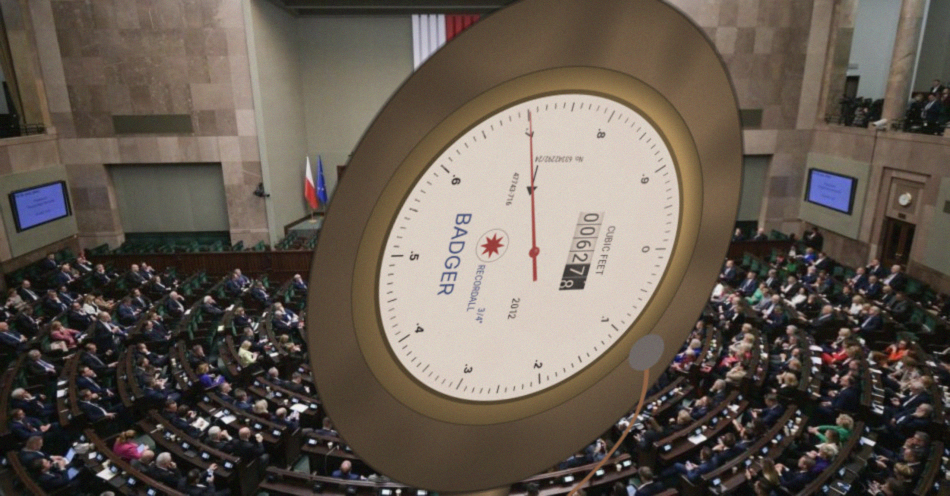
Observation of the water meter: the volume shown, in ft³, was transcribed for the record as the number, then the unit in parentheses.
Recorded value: 6277.70 (ft³)
